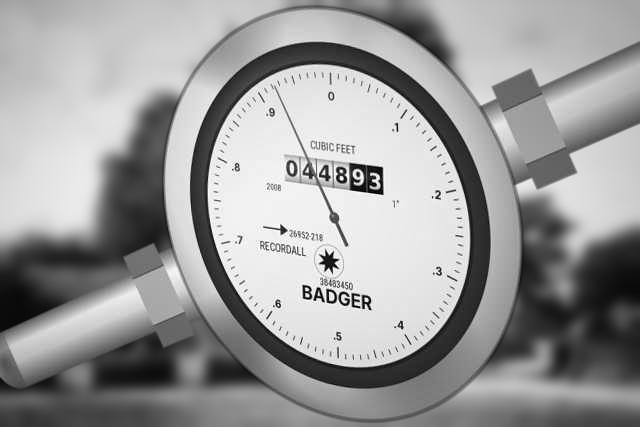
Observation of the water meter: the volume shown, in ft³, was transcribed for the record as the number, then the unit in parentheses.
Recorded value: 44892.92 (ft³)
